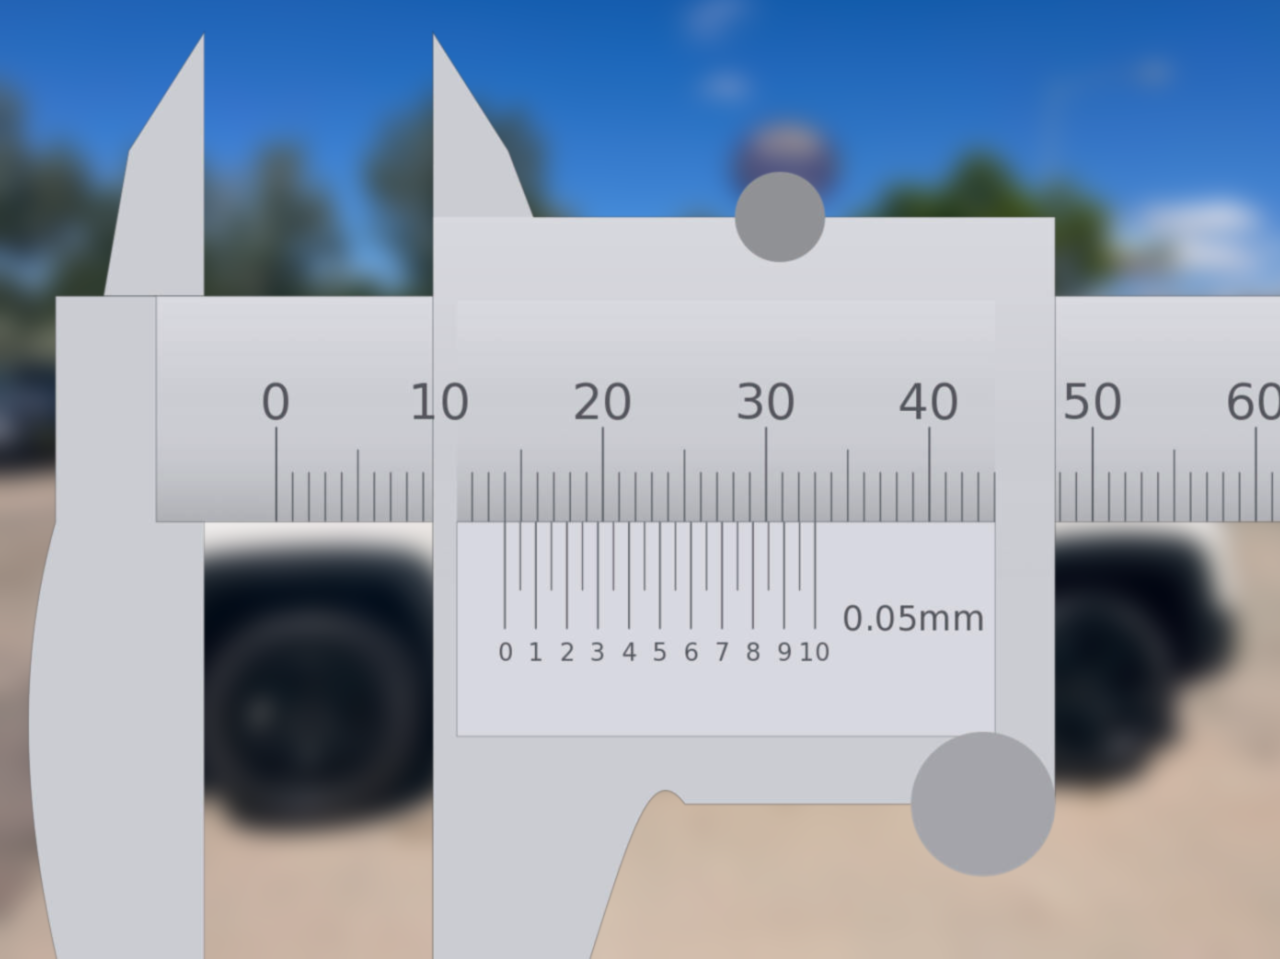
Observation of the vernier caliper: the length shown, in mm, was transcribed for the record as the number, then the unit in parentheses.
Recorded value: 14.0 (mm)
